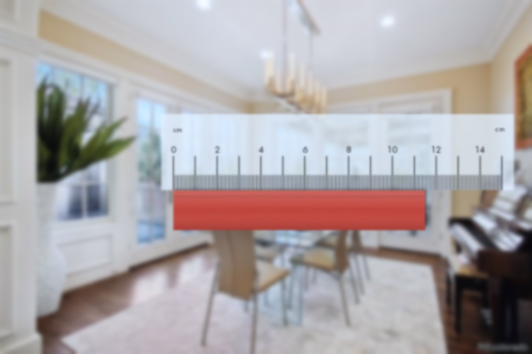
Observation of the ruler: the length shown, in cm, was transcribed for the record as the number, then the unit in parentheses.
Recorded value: 11.5 (cm)
